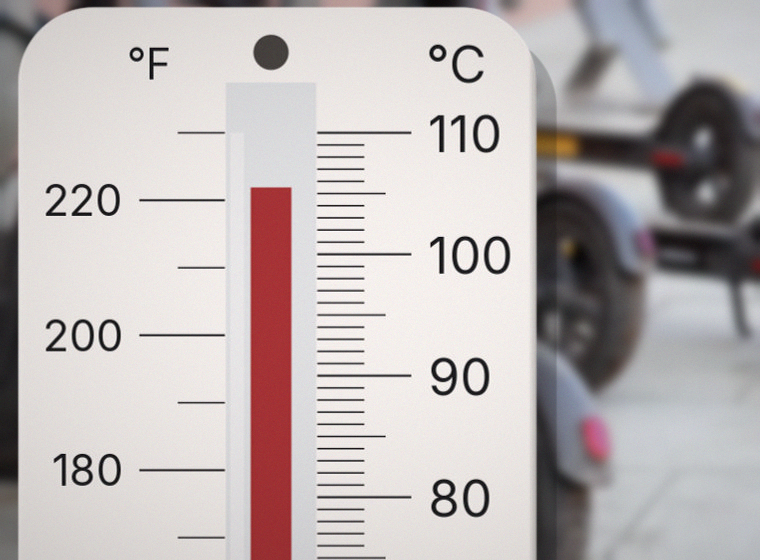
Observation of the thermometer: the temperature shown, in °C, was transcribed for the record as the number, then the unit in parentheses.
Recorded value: 105.5 (°C)
